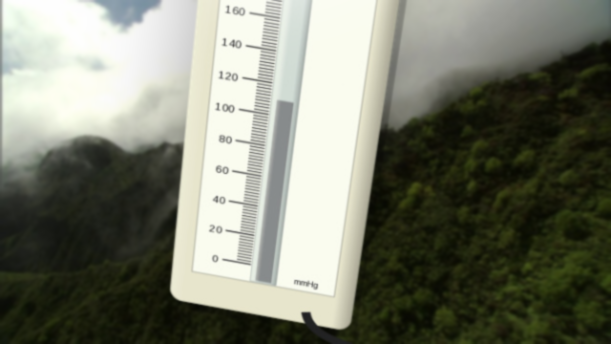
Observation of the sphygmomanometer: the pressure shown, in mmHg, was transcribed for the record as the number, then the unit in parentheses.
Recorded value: 110 (mmHg)
